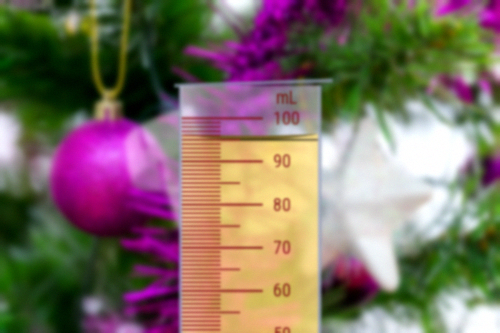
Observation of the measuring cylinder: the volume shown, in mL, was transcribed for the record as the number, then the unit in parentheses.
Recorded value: 95 (mL)
